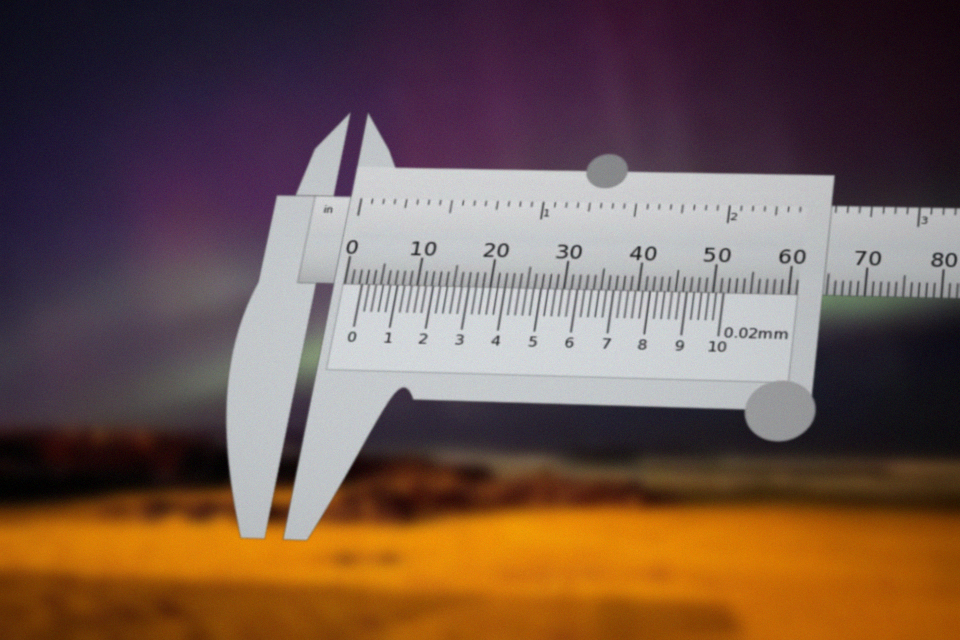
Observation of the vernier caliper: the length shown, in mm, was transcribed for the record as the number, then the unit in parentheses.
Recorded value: 2.4 (mm)
